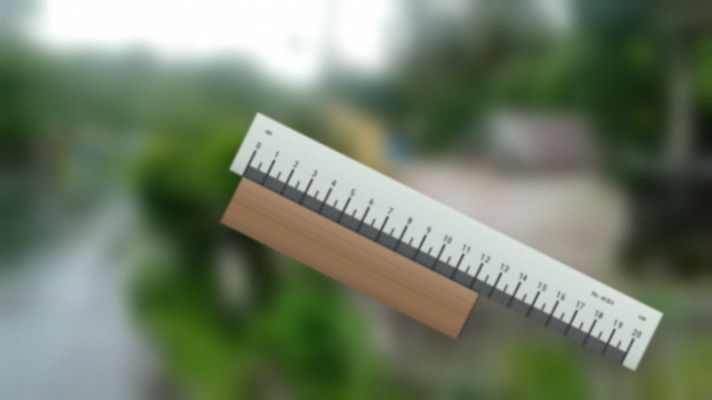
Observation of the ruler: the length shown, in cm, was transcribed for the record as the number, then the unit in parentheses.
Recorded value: 12.5 (cm)
